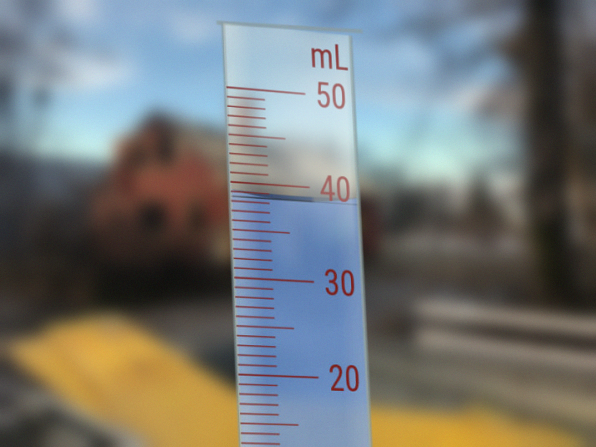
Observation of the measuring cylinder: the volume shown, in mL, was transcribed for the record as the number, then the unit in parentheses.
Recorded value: 38.5 (mL)
